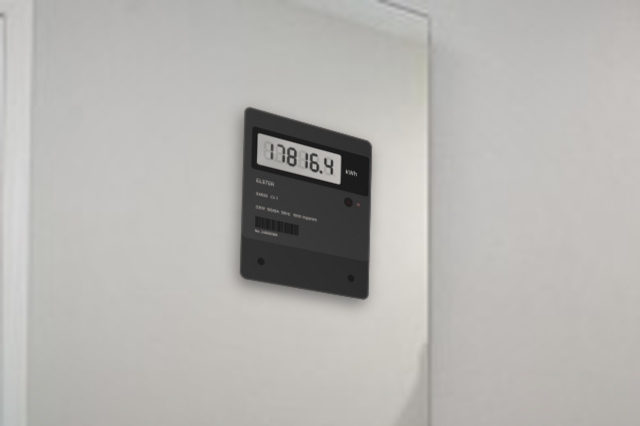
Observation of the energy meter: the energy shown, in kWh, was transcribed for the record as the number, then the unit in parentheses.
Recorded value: 17816.4 (kWh)
